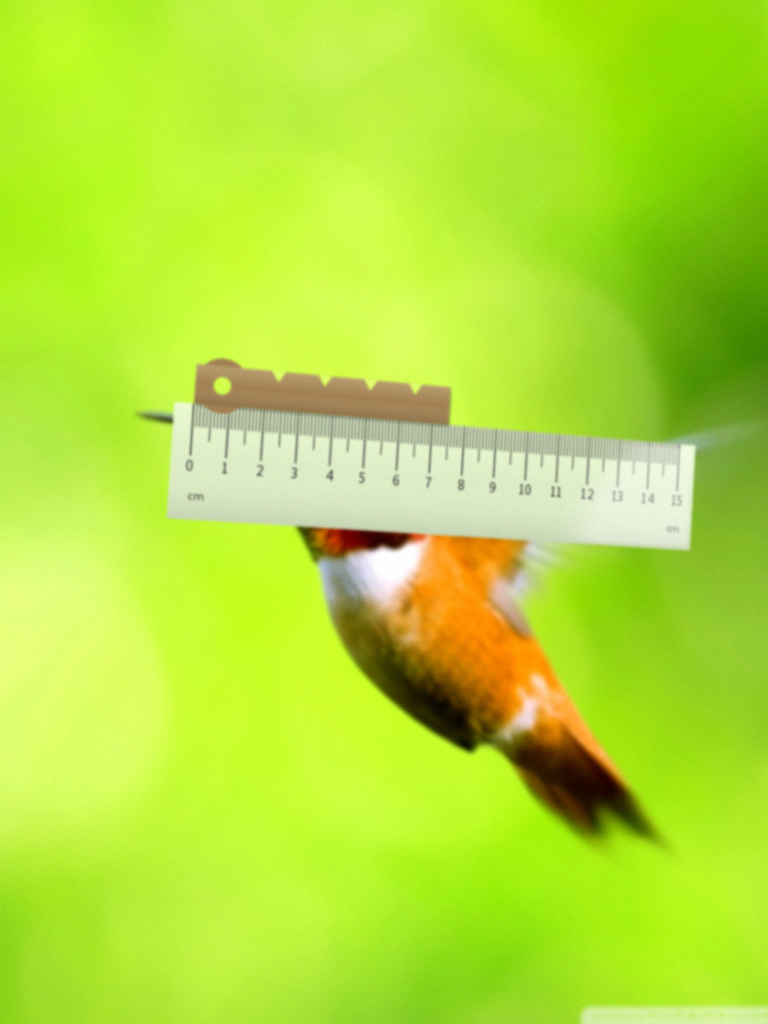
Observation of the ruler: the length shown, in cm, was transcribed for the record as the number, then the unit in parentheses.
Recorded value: 7.5 (cm)
